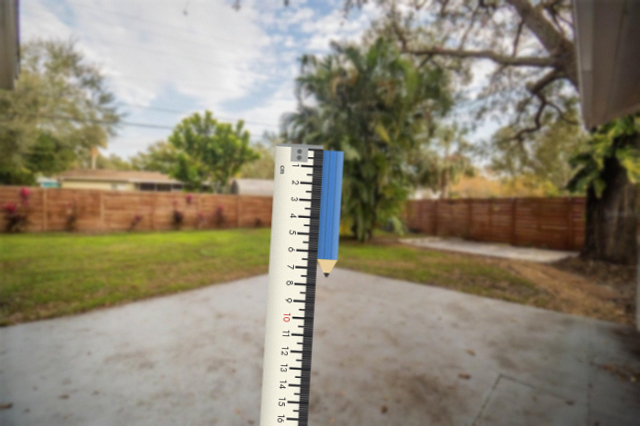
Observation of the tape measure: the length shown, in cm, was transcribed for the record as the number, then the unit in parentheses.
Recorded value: 7.5 (cm)
